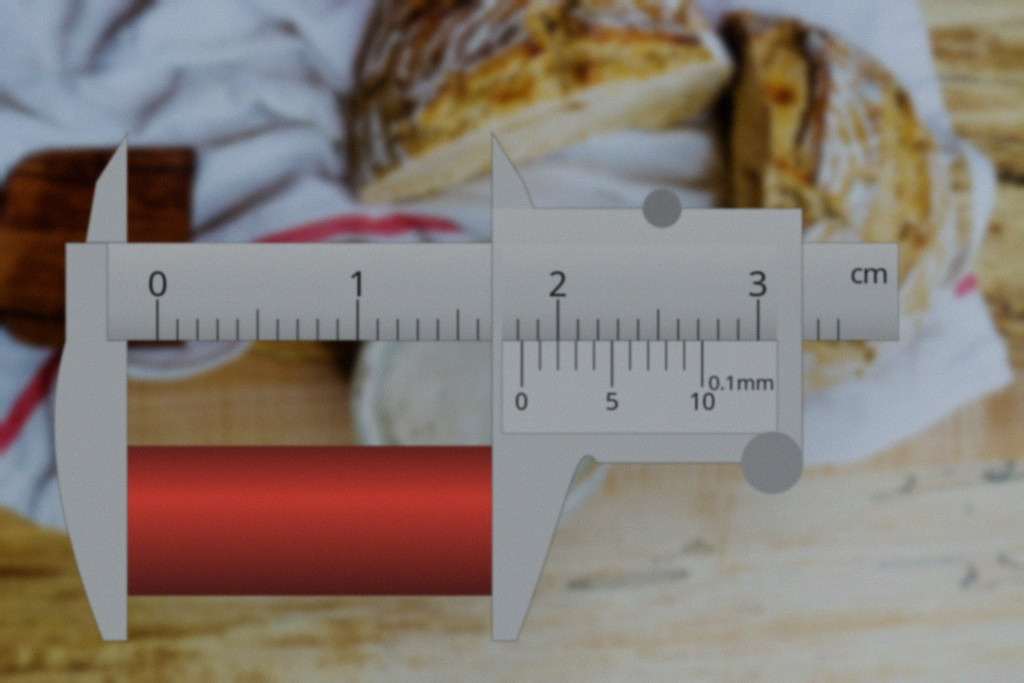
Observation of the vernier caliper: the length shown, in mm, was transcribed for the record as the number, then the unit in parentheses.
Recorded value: 18.2 (mm)
